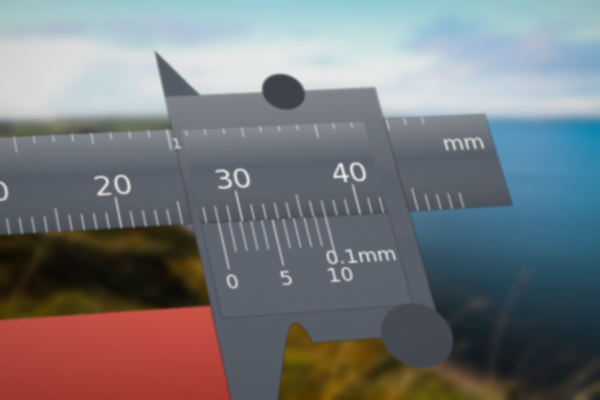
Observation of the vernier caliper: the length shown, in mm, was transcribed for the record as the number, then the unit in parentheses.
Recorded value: 28.0 (mm)
